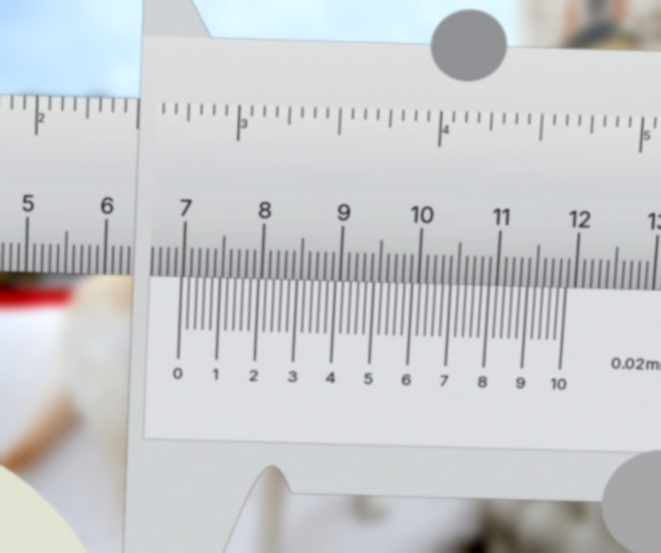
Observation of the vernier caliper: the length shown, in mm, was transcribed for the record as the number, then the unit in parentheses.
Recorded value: 69.8 (mm)
